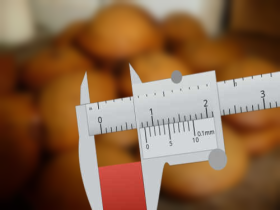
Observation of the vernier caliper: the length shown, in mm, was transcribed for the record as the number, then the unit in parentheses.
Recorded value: 8.4 (mm)
